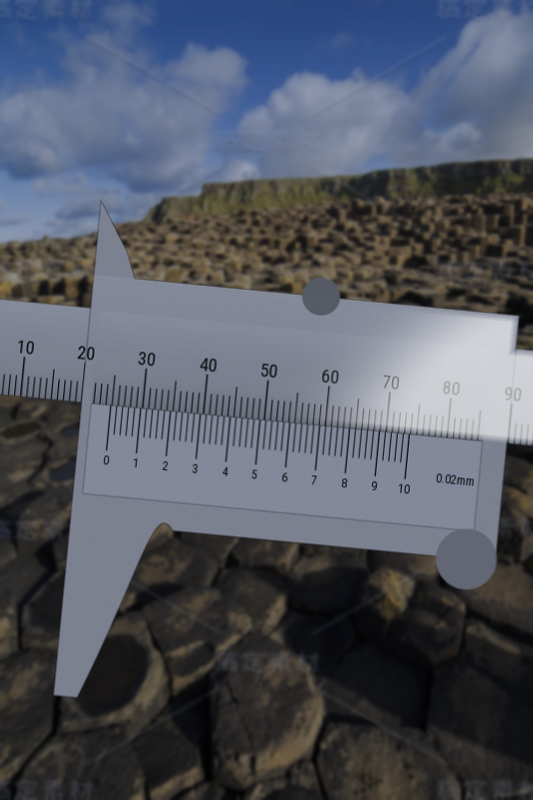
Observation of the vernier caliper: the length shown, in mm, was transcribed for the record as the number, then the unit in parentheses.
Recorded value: 24.8 (mm)
